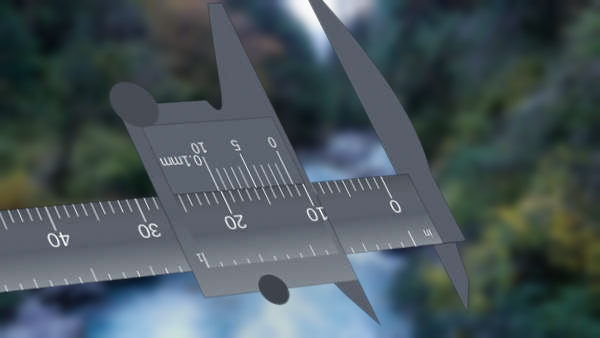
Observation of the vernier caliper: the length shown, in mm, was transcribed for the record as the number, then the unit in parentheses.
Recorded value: 11.2 (mm)
